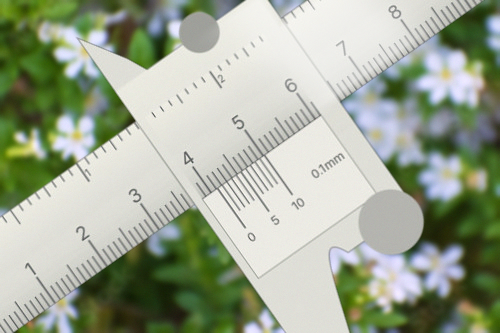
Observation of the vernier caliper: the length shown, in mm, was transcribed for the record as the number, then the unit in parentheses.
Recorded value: 41.2 (mm)
